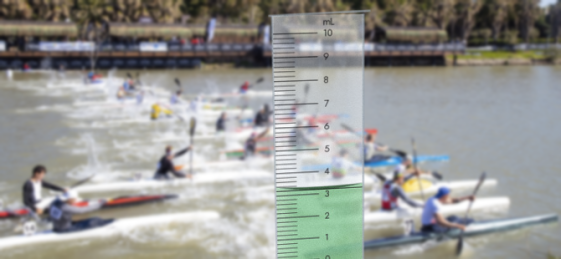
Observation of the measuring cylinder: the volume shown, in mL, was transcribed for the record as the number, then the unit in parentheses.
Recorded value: 3.2 (mL)
